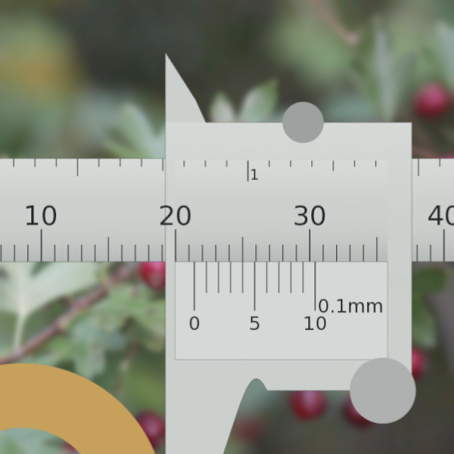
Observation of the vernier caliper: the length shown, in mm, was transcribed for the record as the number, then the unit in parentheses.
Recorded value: 21.4 (mm)
